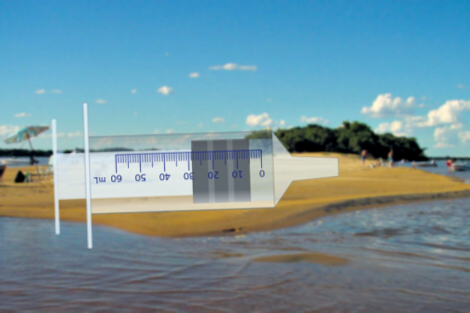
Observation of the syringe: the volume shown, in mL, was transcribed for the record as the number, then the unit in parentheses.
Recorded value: 5 (mL)
